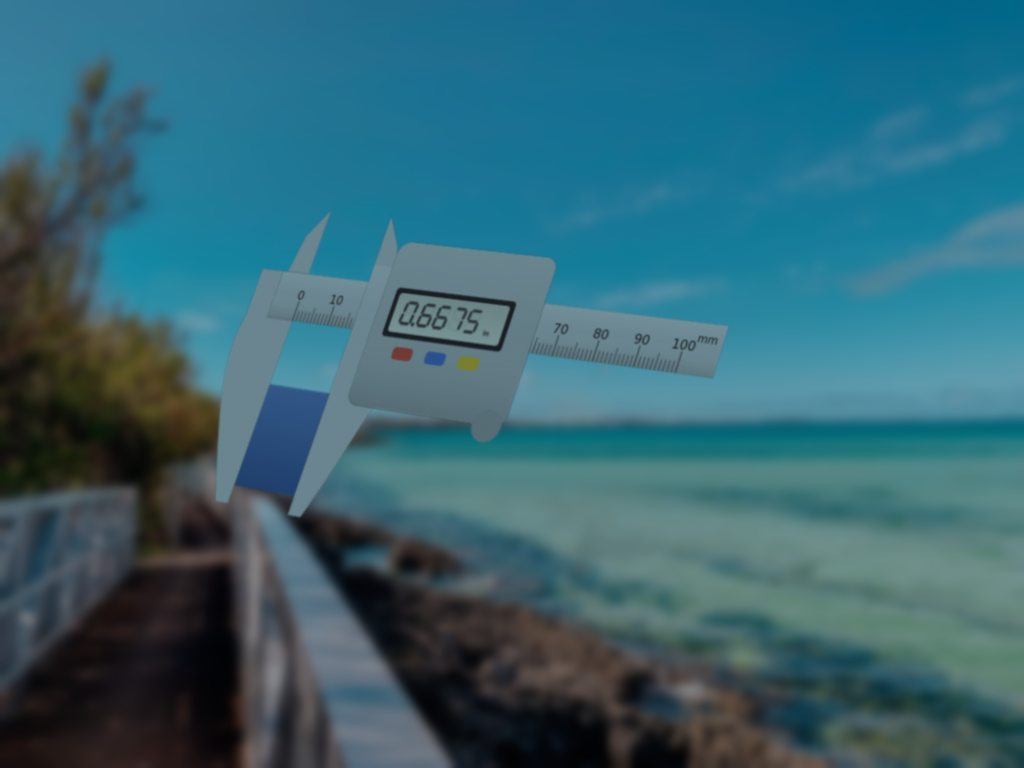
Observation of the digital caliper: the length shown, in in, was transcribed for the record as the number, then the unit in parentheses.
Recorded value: 0.6675 (in)
